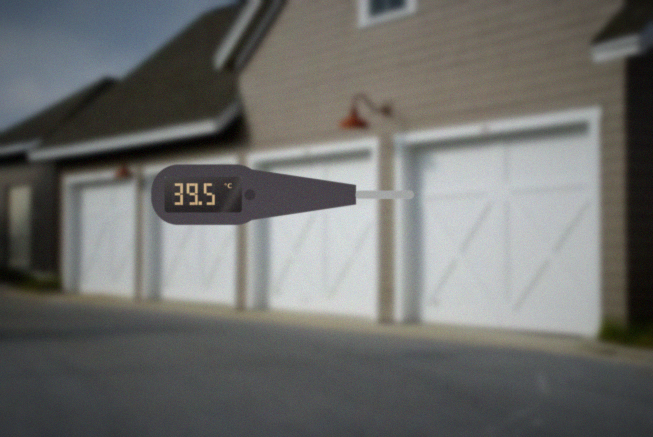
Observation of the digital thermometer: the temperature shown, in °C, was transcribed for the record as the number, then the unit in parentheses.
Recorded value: 39.5 (°C)
